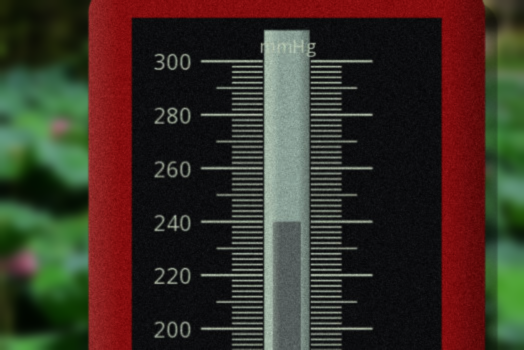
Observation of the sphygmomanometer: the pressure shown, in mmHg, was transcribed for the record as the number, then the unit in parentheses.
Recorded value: 240 (mmHg)
